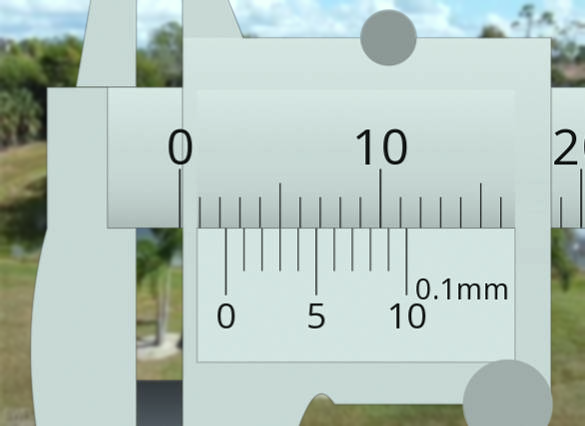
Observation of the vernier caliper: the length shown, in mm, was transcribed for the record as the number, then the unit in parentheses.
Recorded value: 2.3 (mm)
